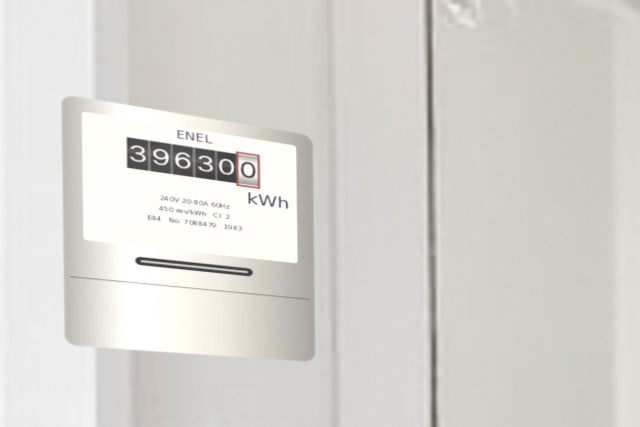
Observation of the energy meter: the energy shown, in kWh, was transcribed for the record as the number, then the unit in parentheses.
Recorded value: 39630.0 (kWh)
